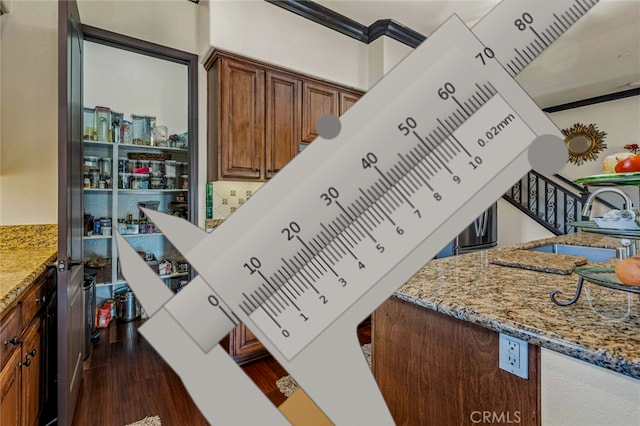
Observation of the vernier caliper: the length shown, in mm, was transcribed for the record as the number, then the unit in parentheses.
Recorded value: 6.0 (mm)
